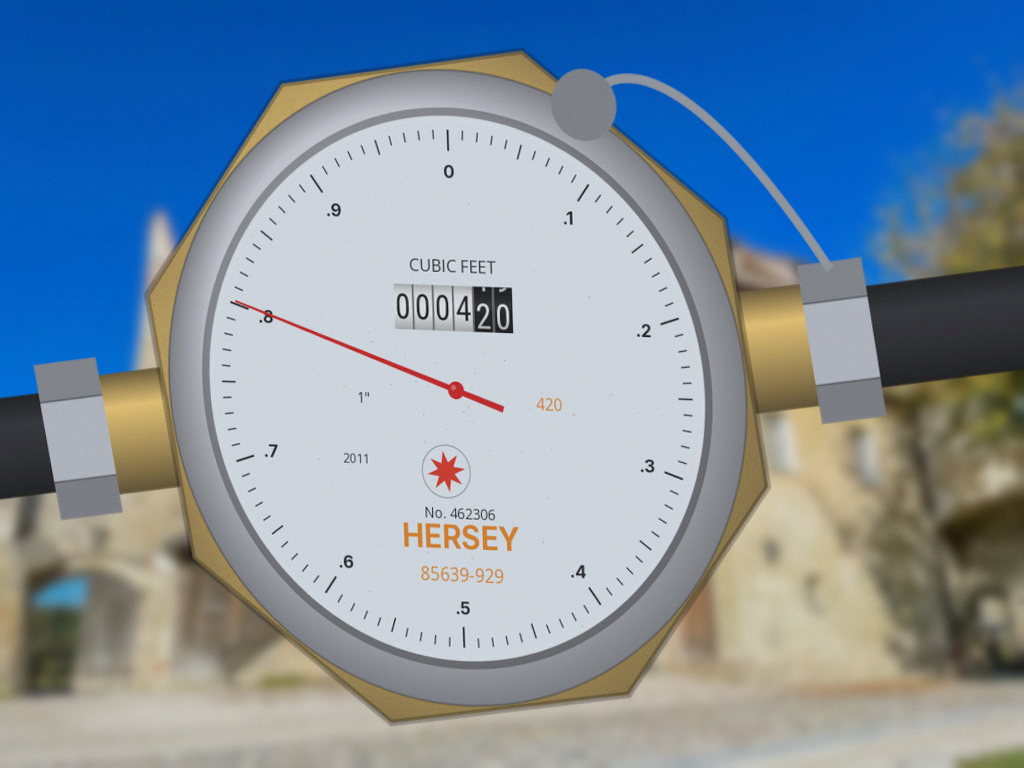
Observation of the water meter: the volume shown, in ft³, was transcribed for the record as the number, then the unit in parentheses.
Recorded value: 419.80 (ft³)
